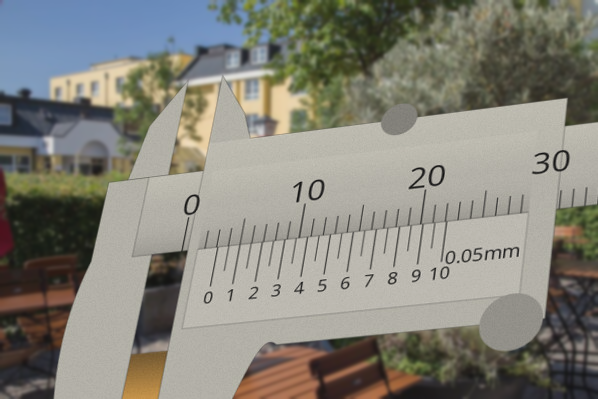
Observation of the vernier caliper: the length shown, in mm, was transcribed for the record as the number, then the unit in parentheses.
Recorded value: 3.1 (mm)
